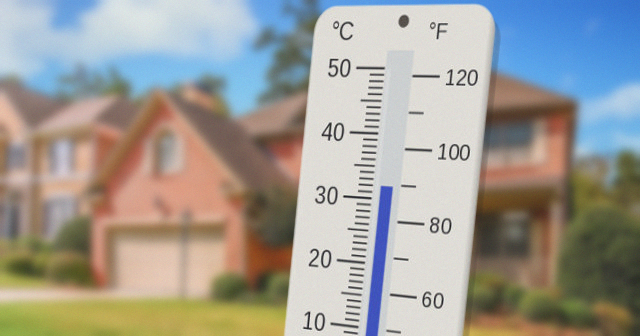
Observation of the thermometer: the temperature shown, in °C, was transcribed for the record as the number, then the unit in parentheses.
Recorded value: 32 (°C)
